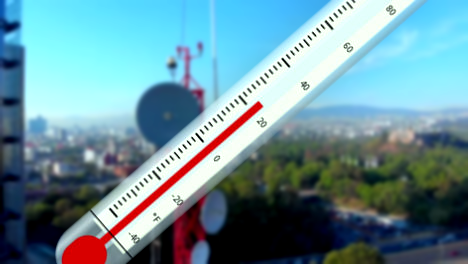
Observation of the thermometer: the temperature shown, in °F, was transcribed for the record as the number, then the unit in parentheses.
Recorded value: 24 (°F)
